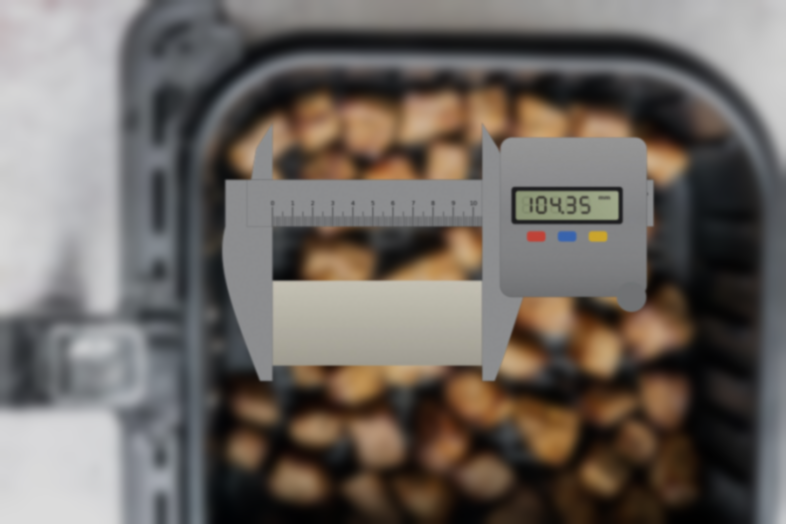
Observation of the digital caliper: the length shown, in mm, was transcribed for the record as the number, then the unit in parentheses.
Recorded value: 104.35 (mm)
